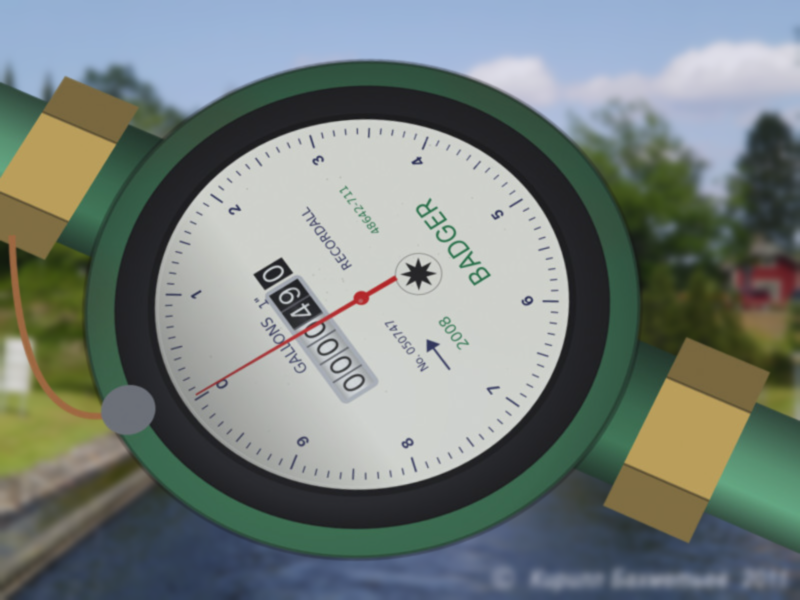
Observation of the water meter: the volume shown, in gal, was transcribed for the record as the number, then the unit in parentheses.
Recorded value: 490.0 (gal)
